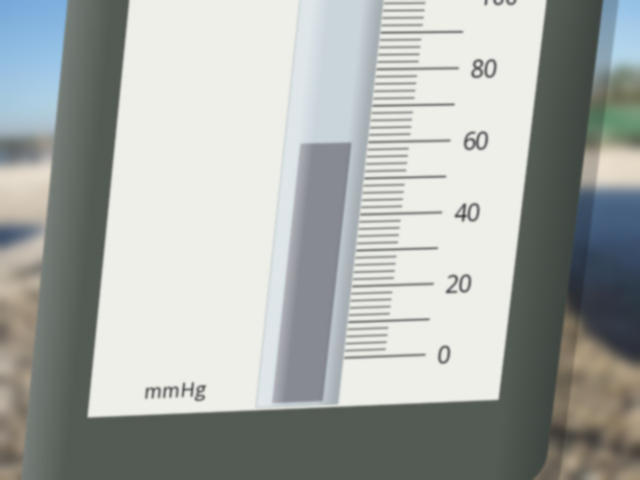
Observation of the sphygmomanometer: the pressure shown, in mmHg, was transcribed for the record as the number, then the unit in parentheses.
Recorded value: 60 (mmHg)
